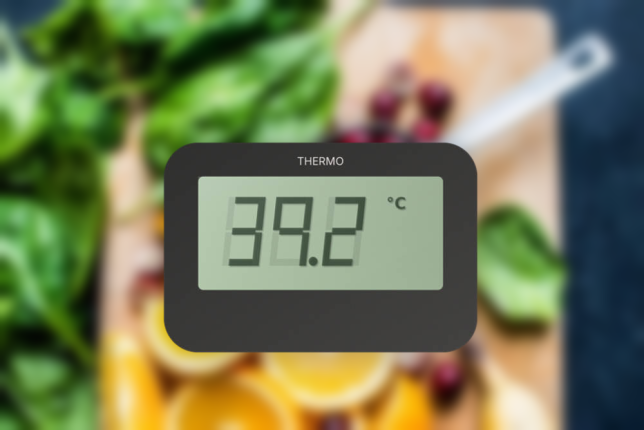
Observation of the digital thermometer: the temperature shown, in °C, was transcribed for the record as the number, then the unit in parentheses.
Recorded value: 39.2 (°C)
